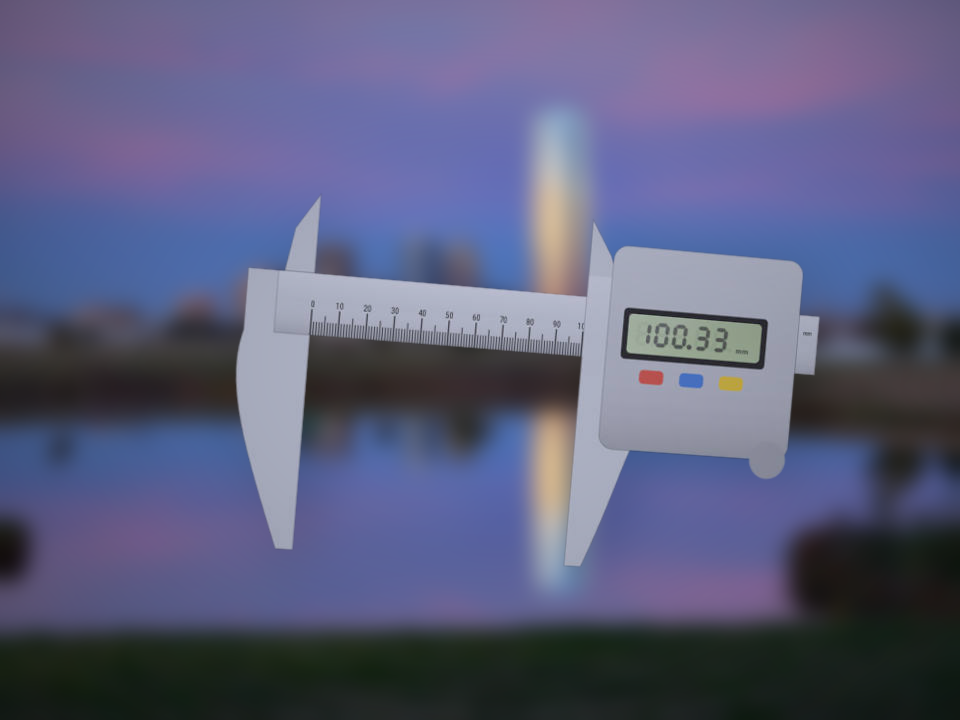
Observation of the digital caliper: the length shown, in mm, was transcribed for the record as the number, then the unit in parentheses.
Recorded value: 100.33 (mm)
